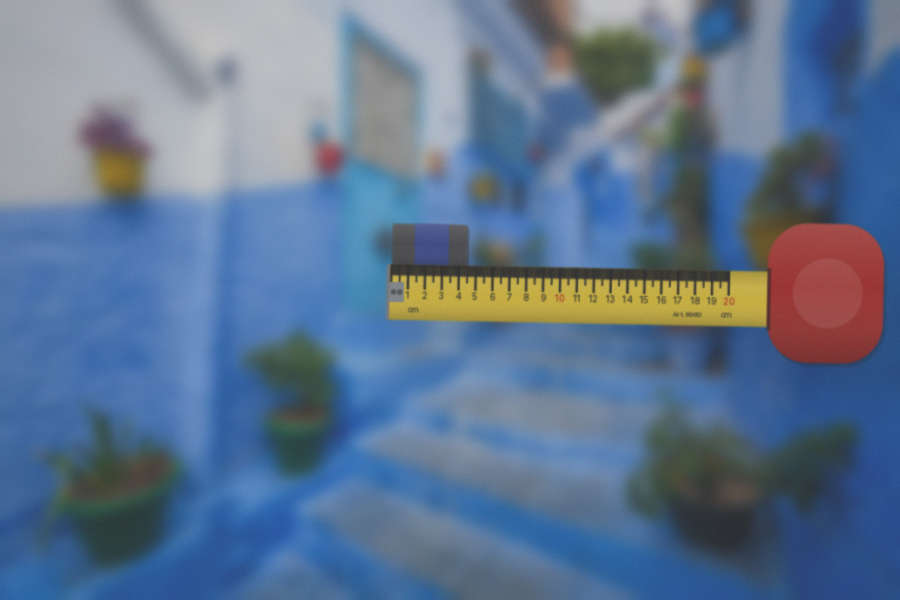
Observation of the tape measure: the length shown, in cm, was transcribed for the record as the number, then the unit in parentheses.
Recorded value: 4.5 (cm)
